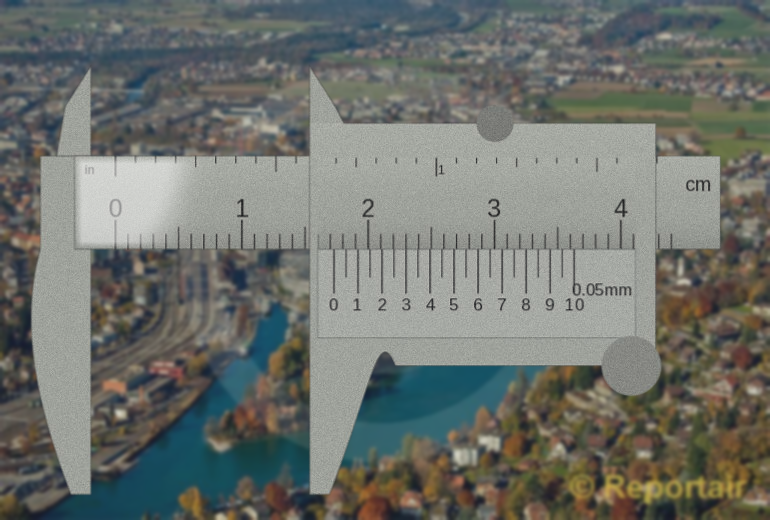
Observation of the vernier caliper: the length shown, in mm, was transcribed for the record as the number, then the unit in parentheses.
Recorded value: 17.3 (mm)
